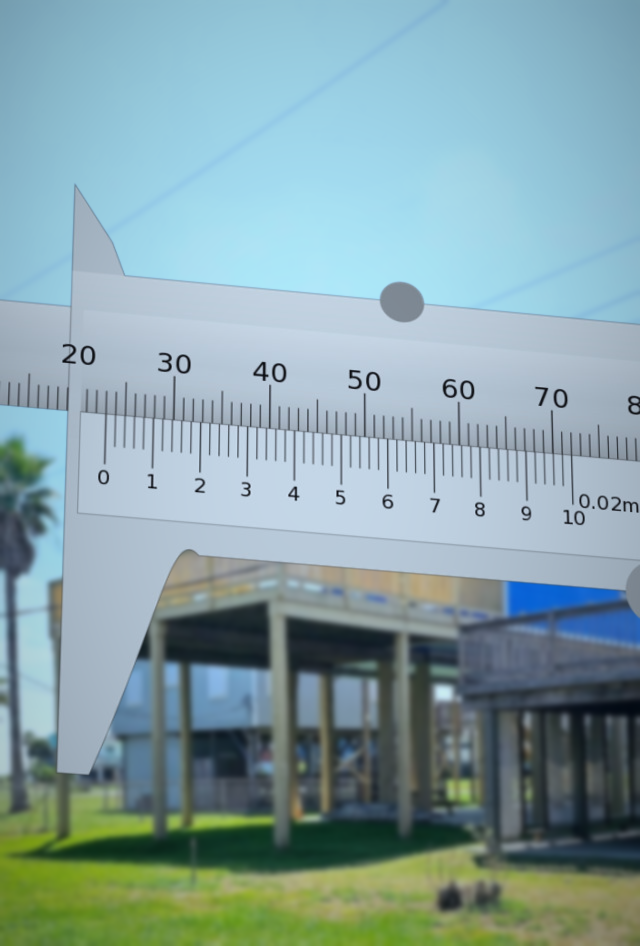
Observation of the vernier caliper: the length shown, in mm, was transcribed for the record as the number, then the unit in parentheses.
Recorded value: 23.0 (mm)
